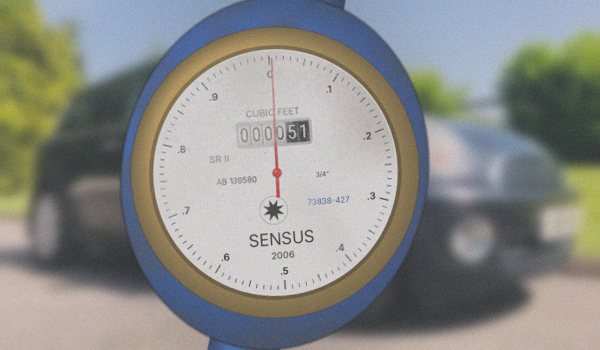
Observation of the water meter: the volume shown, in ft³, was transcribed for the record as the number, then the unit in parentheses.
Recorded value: 51.00 (ft³)
